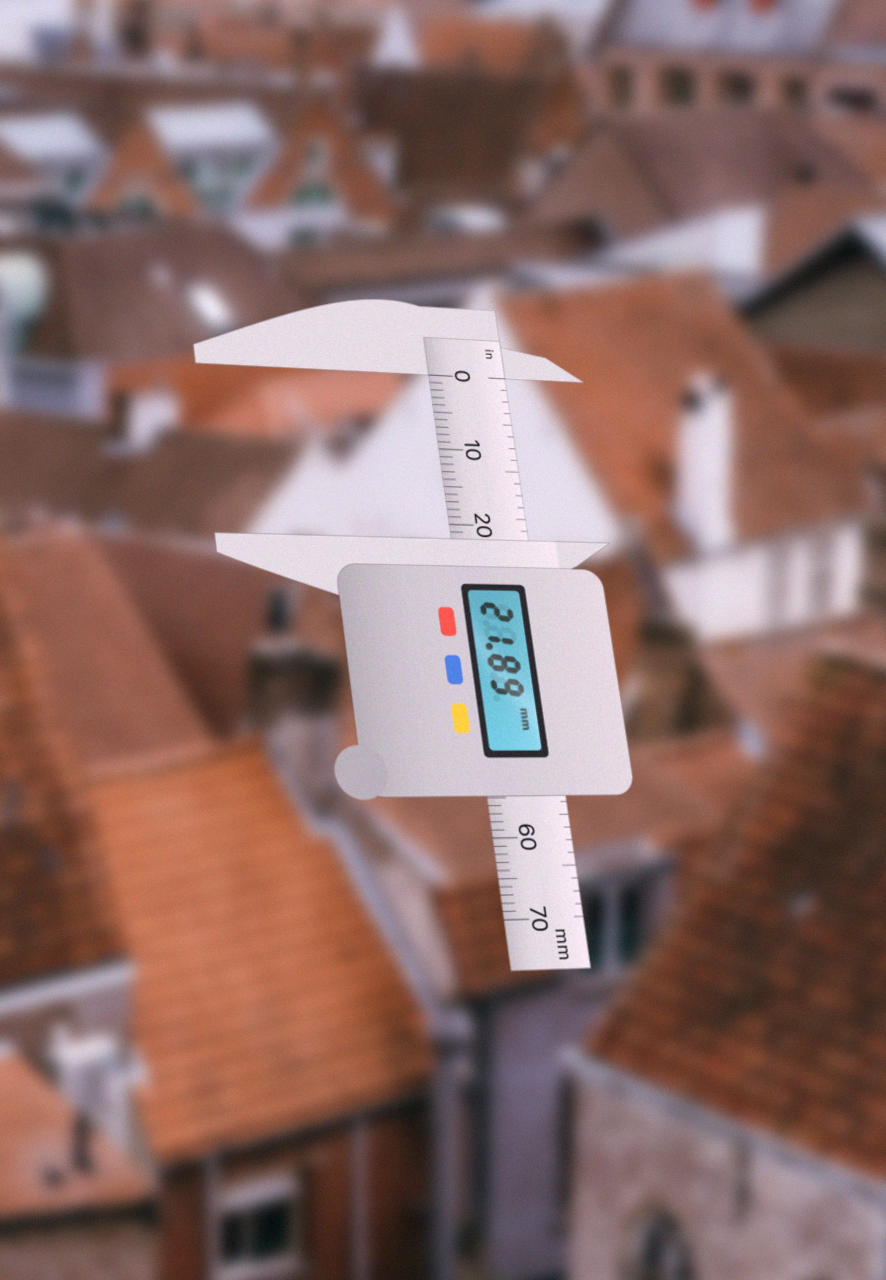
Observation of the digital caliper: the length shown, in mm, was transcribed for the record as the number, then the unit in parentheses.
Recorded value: 21.89 (mm)
